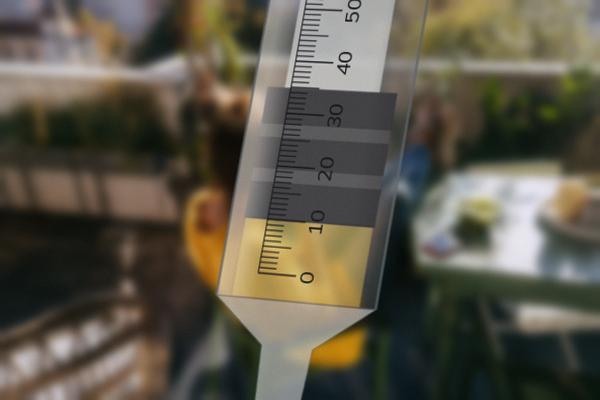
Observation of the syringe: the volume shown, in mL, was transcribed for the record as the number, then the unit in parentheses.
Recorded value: 10 (mL)
